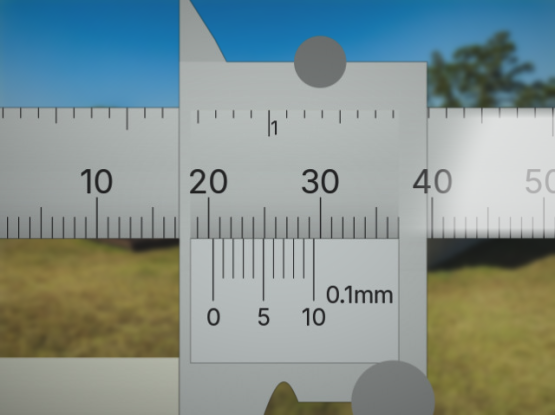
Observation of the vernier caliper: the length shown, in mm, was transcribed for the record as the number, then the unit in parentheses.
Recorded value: 20.4 (mm)
